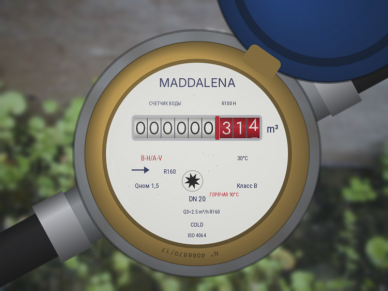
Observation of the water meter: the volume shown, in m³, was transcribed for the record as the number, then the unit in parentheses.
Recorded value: 0.314 (m³)
